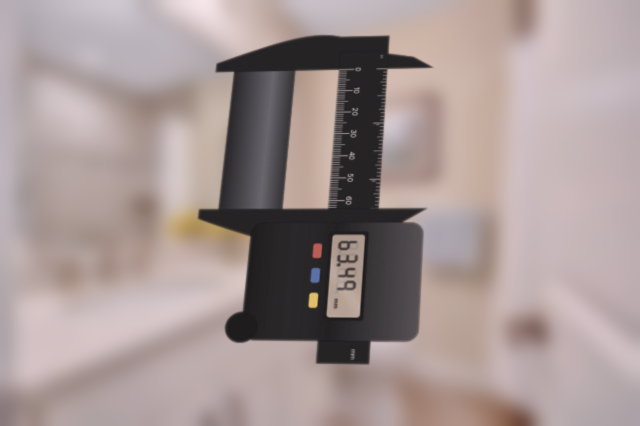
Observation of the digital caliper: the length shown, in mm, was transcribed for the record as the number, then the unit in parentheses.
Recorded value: 63.49 (mm)
